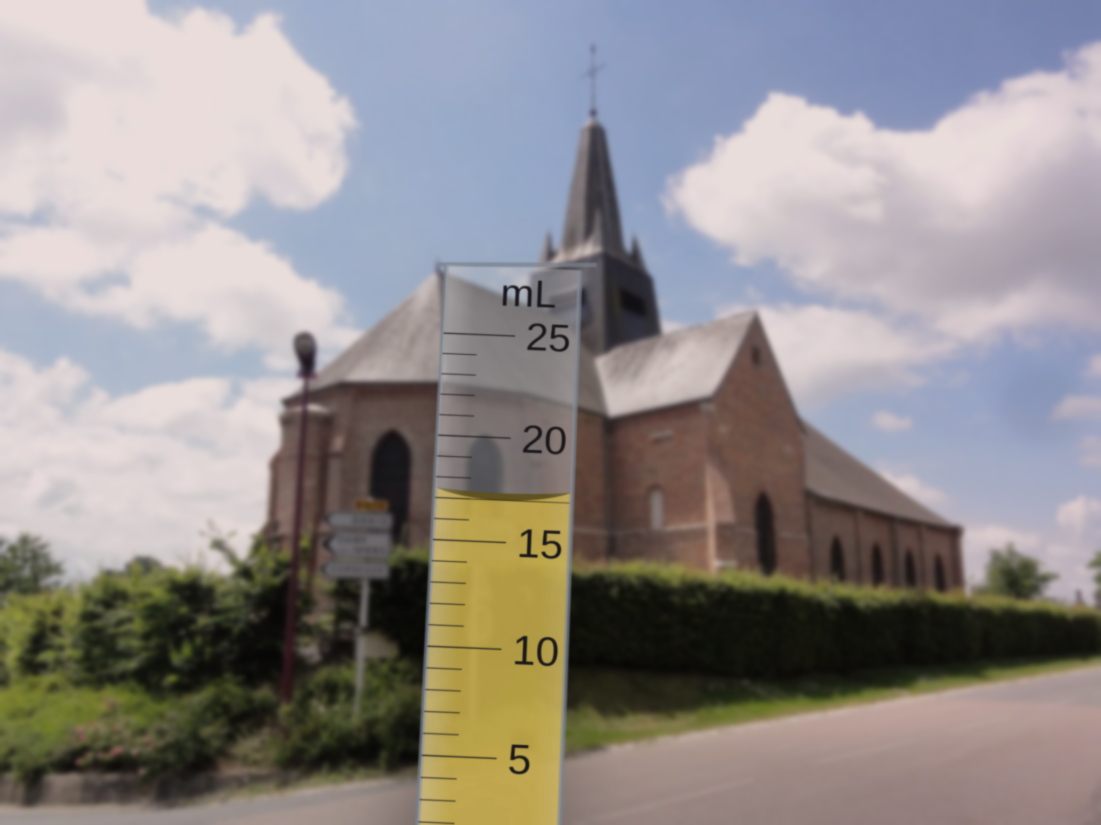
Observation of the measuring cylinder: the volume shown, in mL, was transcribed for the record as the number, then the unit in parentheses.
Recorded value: 17 (mL)
